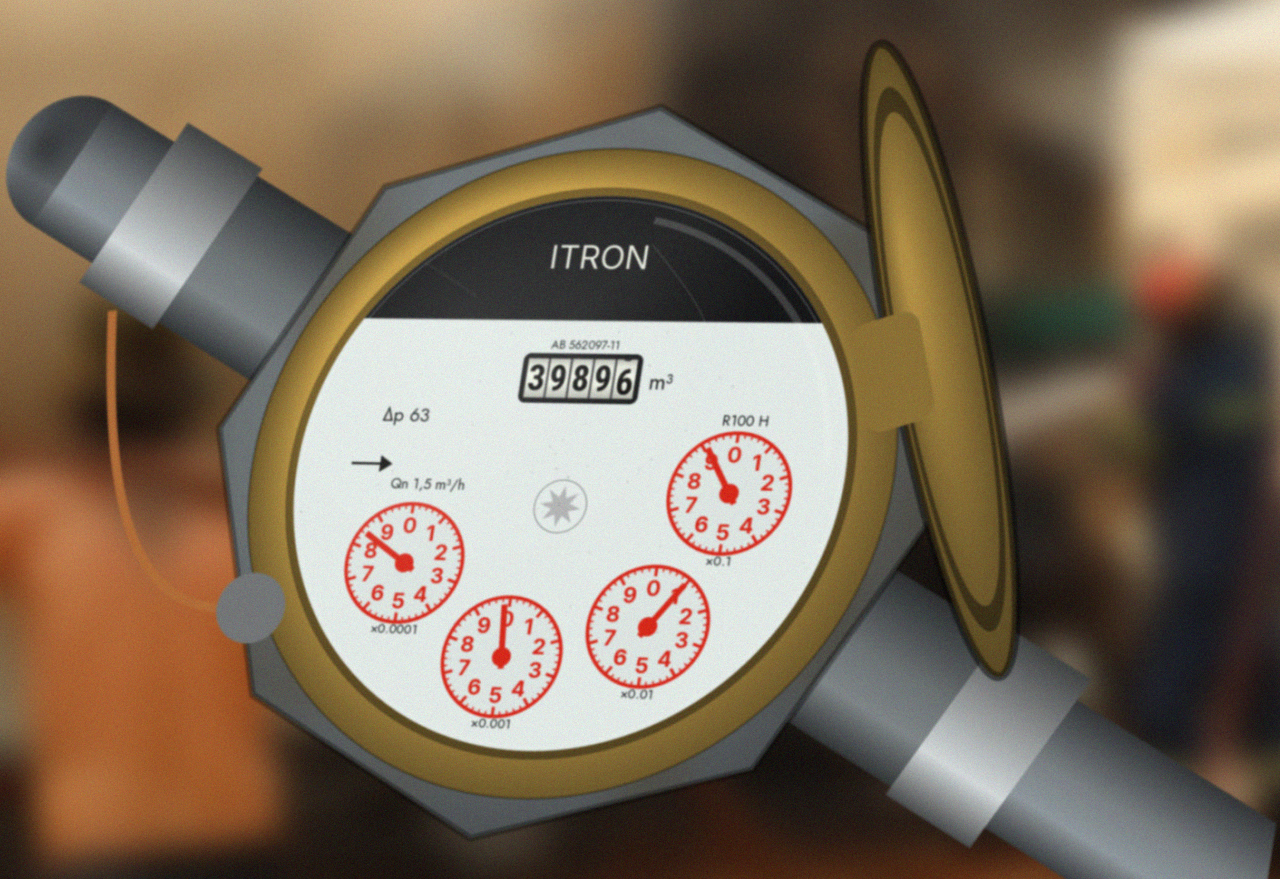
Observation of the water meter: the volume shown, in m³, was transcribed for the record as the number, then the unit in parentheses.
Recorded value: 39895.9098 (m³)
